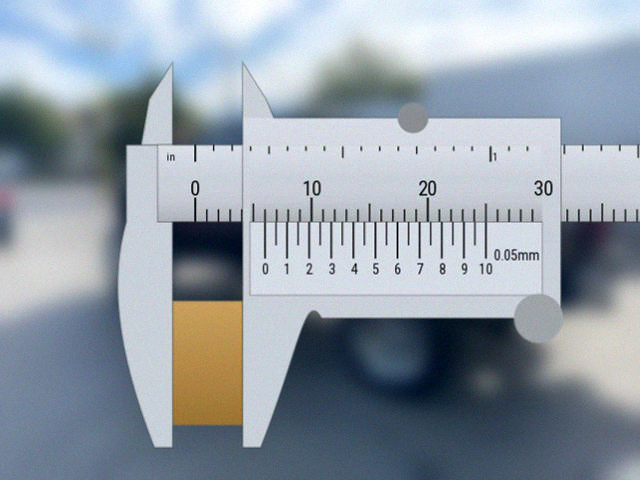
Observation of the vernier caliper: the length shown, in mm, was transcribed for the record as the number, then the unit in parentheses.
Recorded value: 6.0 (mm)
